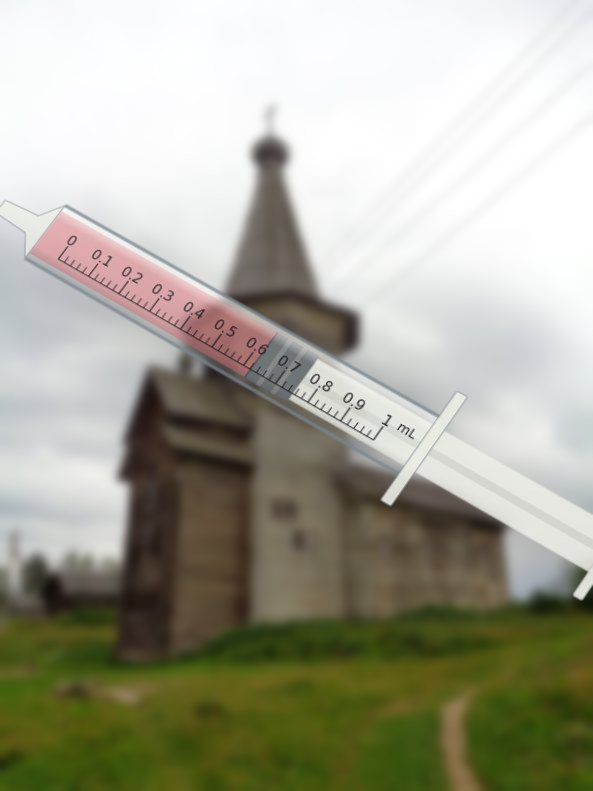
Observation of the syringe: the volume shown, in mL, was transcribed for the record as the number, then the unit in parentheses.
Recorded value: 0.62 (mL)
